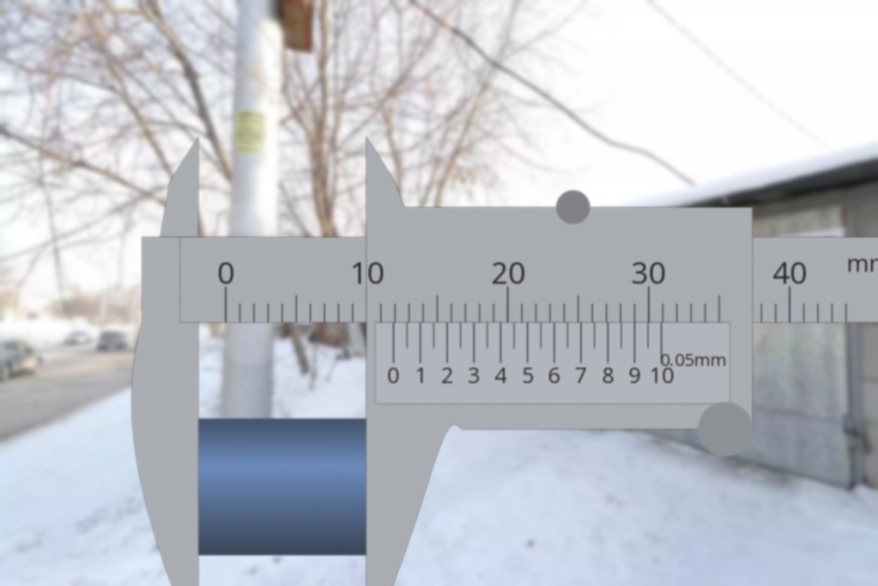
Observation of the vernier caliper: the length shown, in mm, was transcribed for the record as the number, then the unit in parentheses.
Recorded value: 11.9 (mm)
